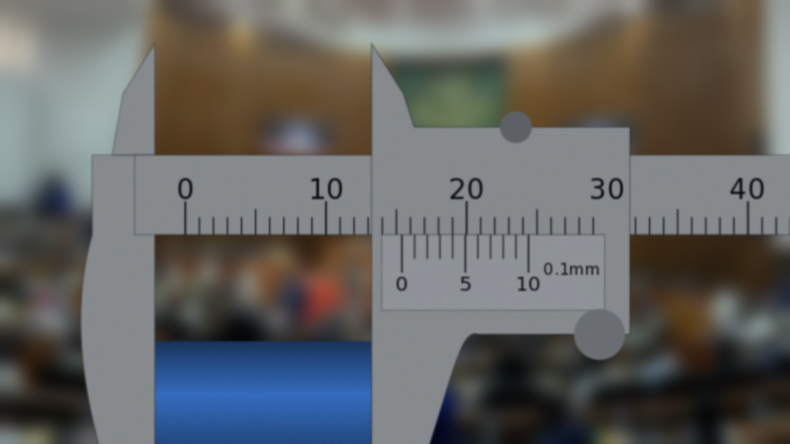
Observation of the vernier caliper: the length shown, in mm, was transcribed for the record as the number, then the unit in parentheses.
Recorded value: 15.4 (mm)
